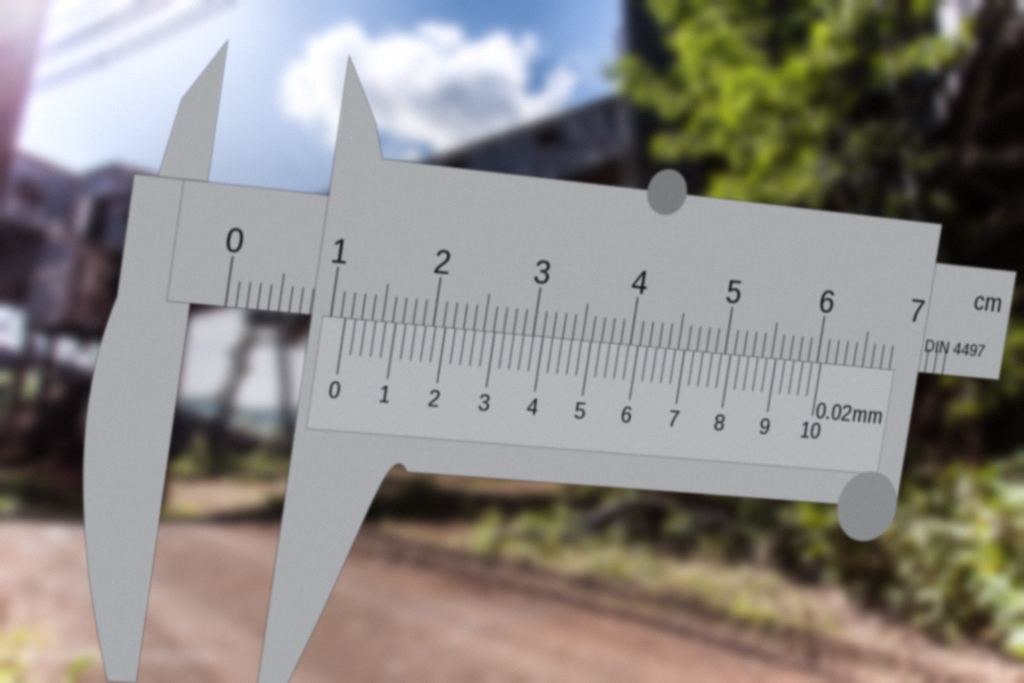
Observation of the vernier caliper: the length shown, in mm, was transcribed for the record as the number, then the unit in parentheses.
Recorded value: 11.4 (mm)
